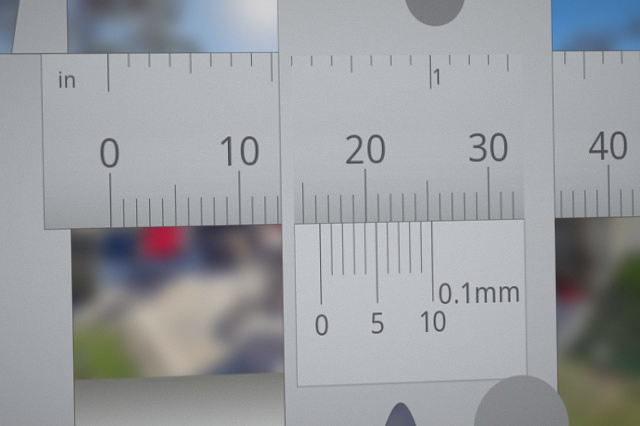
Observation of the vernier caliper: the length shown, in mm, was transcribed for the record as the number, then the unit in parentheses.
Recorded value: 16.3 (mm)
